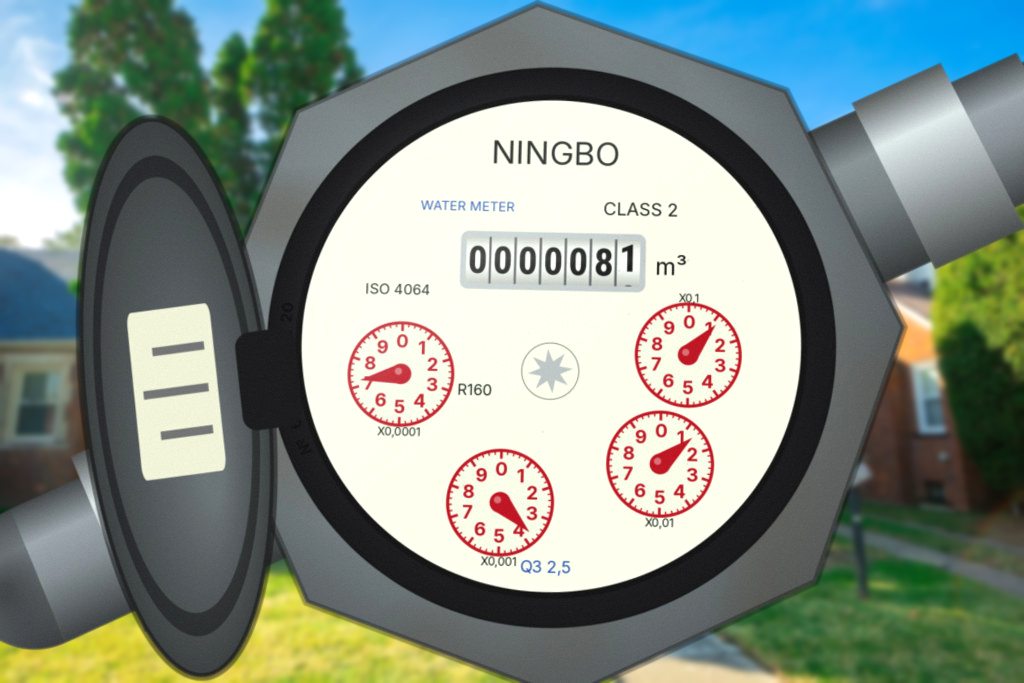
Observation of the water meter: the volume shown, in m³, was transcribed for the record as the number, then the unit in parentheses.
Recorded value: 81.1137 (m³)
